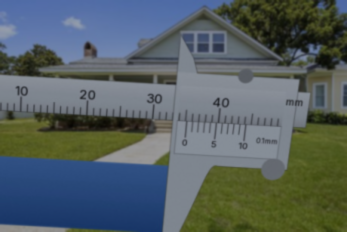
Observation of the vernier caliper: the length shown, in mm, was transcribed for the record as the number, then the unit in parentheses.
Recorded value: 35.2 (mm)
